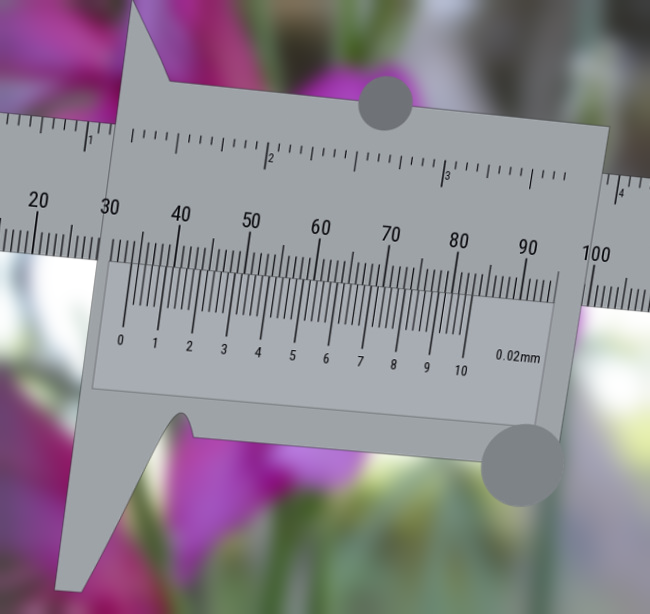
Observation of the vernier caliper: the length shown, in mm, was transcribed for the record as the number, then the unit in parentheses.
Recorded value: 34.0 (mm)
